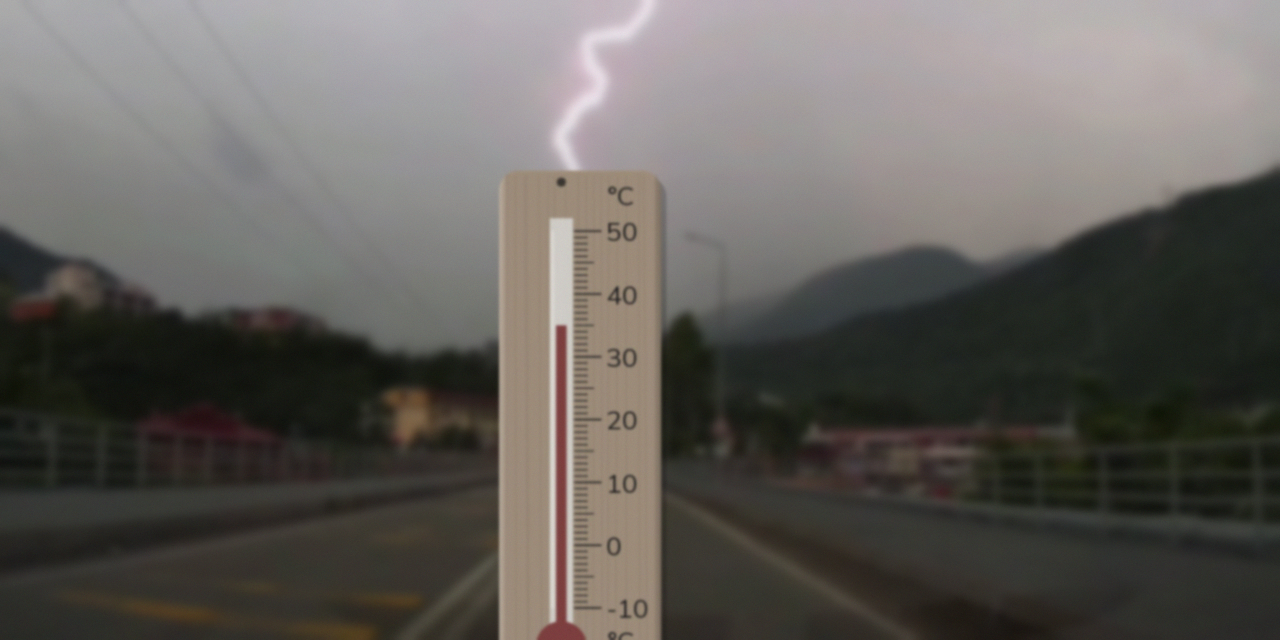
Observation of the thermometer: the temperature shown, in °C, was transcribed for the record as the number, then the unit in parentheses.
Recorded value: 35 (°C)
